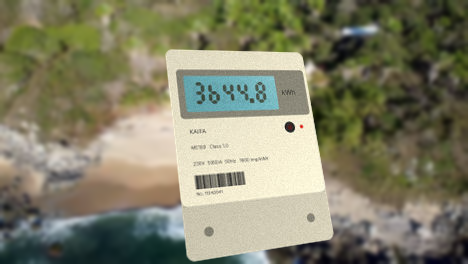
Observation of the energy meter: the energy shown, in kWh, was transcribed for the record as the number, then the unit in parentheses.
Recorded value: 3644.8 (kWh)
